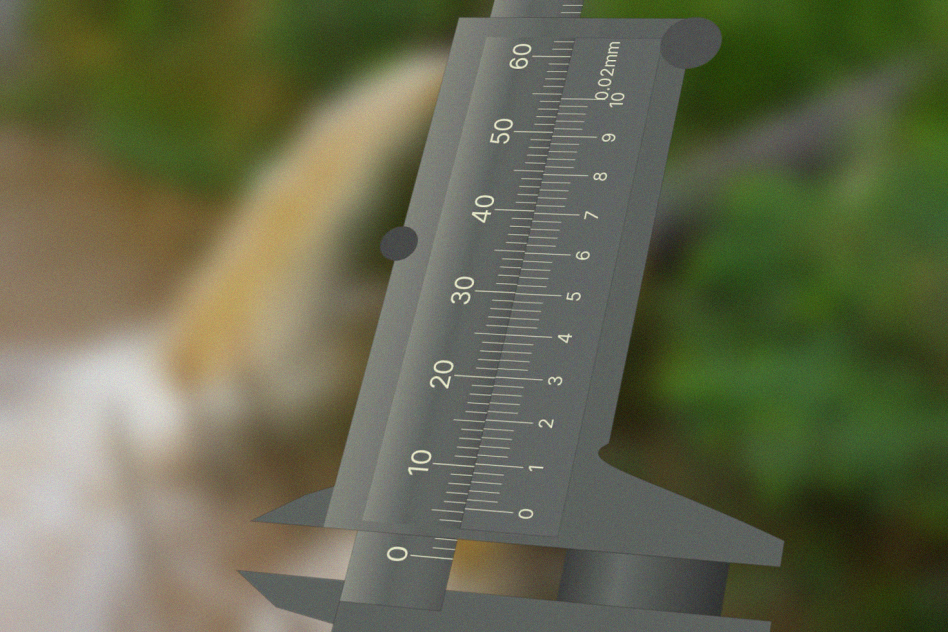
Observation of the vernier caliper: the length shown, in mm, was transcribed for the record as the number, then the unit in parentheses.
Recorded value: 5.4 (mm)
